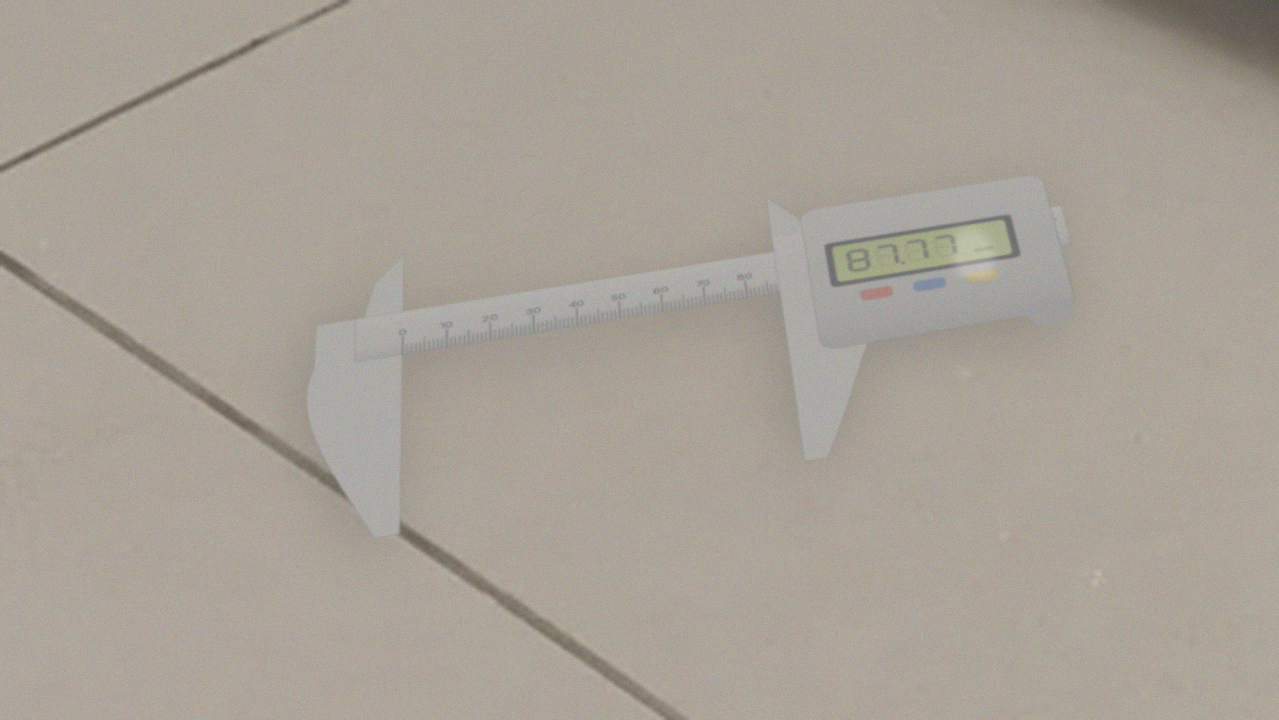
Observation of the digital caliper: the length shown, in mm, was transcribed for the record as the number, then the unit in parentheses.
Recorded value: 87.77 (mm)
